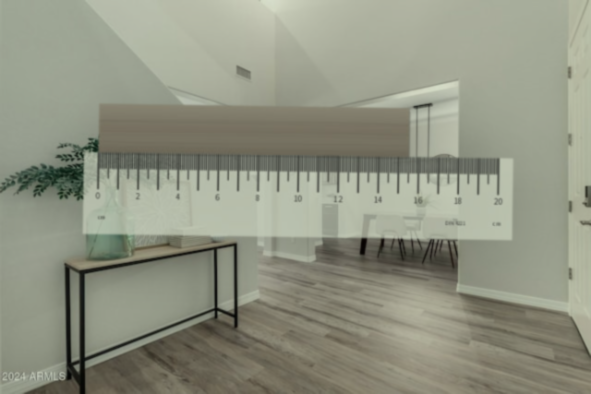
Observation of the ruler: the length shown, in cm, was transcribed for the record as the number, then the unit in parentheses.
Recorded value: 15.5 (cm)
